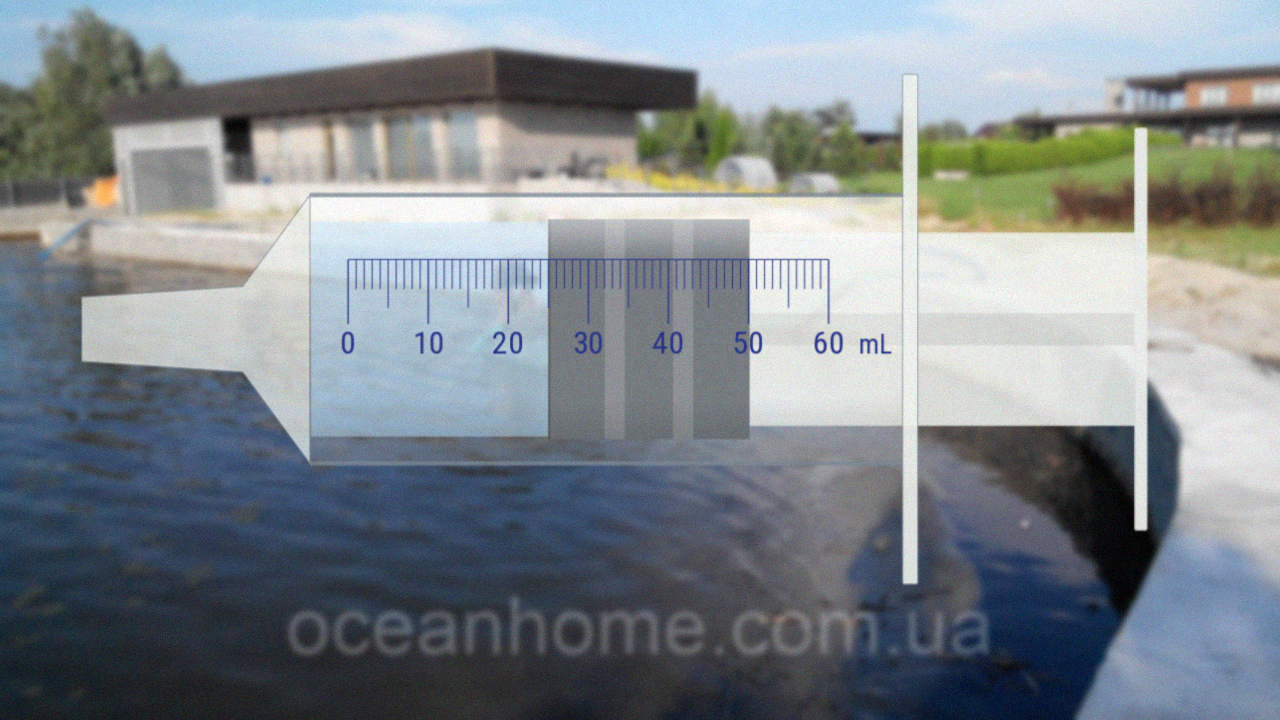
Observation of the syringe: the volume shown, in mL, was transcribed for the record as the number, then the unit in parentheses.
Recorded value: 25 (mL)
